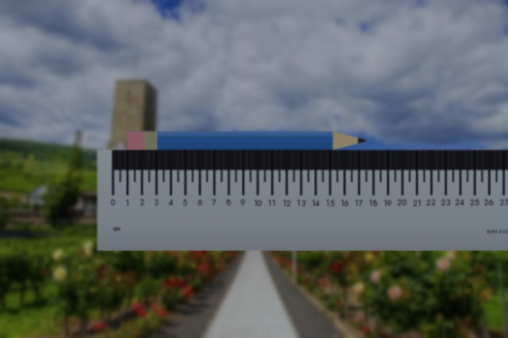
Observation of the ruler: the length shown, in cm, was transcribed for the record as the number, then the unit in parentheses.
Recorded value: 16.5 (cm)
